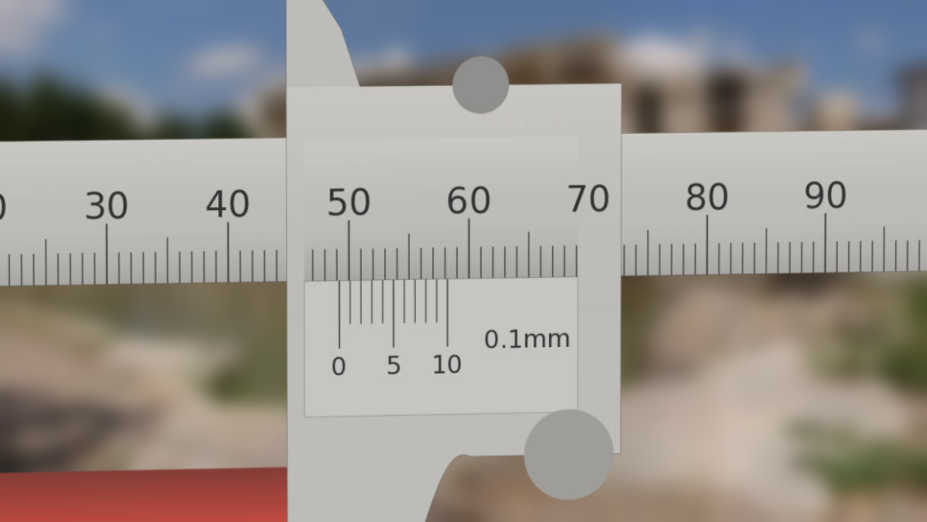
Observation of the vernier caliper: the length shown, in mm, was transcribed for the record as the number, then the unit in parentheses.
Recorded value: 49.2 (mm)
